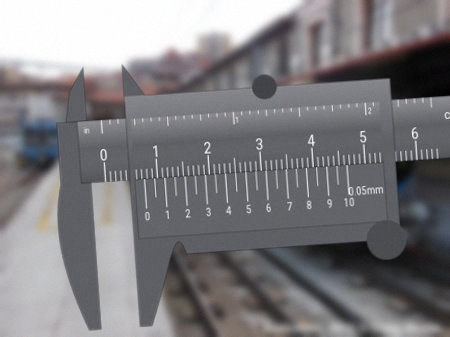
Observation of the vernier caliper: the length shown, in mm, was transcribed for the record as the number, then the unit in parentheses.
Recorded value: 7.5 (mm)
